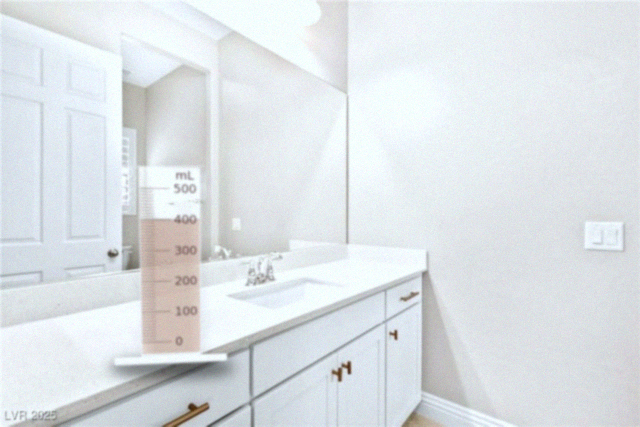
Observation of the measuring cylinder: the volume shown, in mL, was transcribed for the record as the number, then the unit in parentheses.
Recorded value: 400 (mL)
